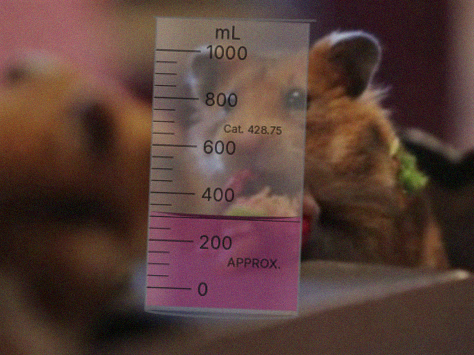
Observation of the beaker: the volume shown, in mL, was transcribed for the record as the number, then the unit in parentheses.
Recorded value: 300 (mL)
